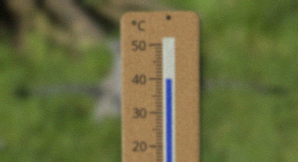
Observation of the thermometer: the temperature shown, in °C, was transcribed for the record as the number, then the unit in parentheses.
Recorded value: 40 (°C)
